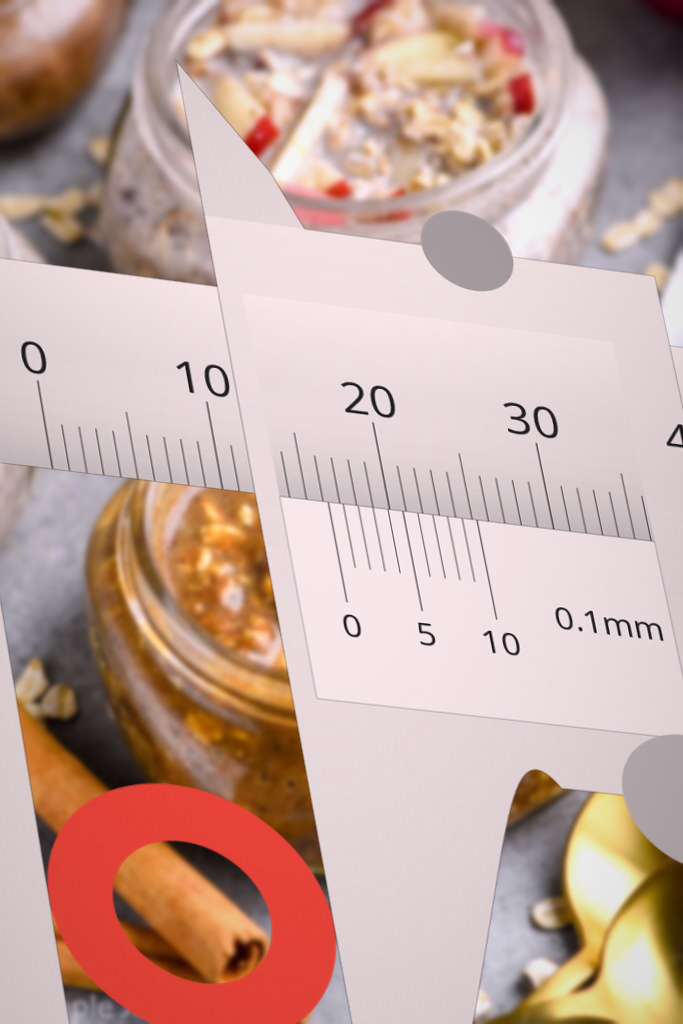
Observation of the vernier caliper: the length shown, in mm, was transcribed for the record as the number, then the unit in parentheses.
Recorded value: 16.3 (mm)
